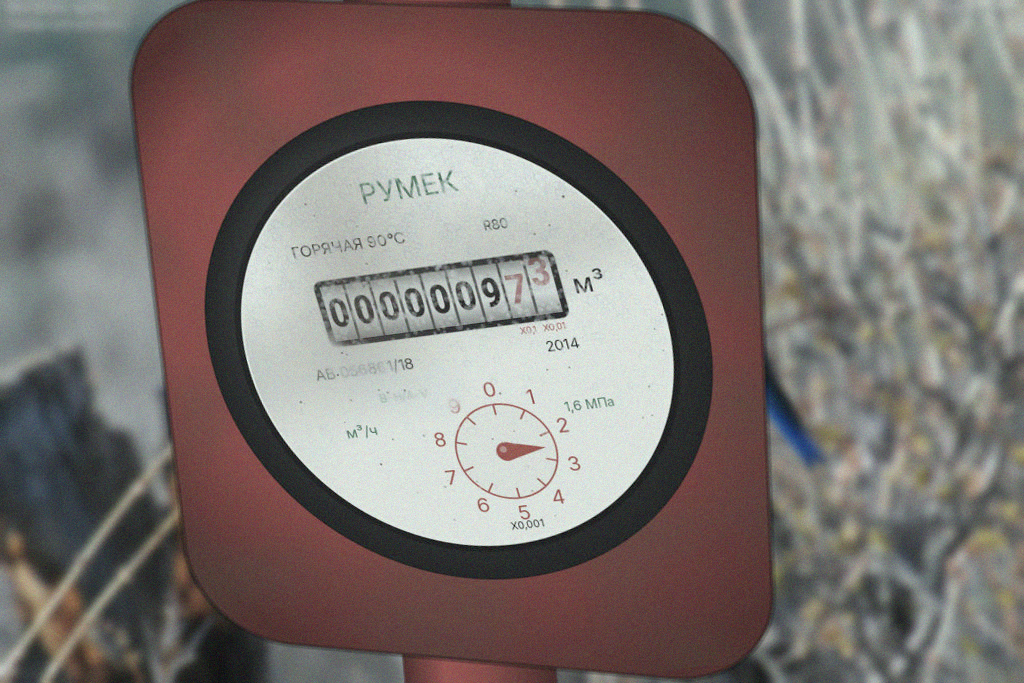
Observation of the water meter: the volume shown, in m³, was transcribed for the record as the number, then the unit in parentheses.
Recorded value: 9.732 (m³)
